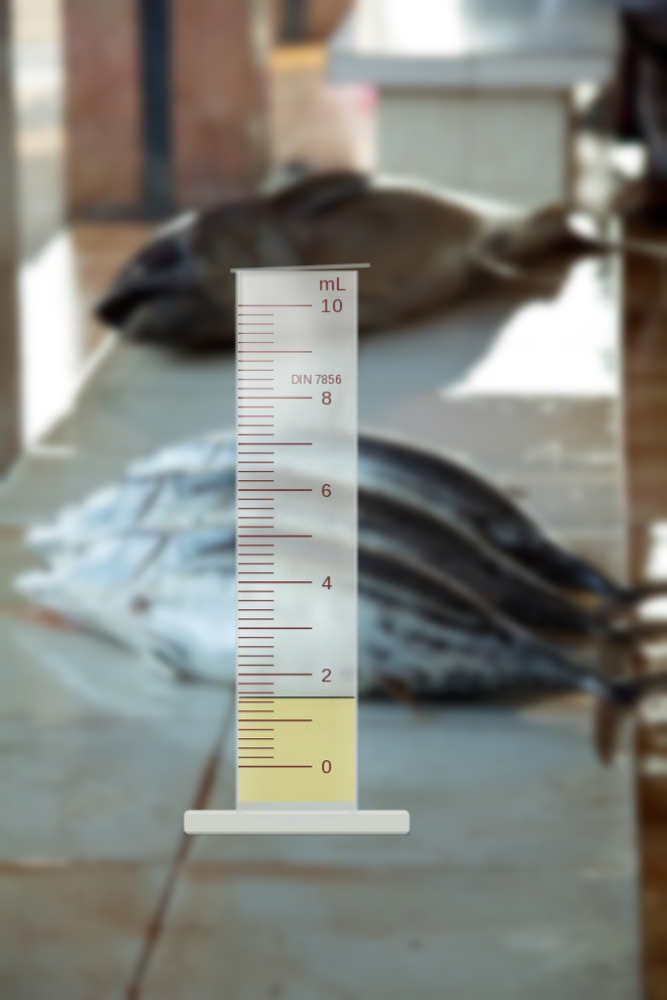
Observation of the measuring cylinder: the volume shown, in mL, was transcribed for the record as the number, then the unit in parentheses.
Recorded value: 1.5 (mL)
